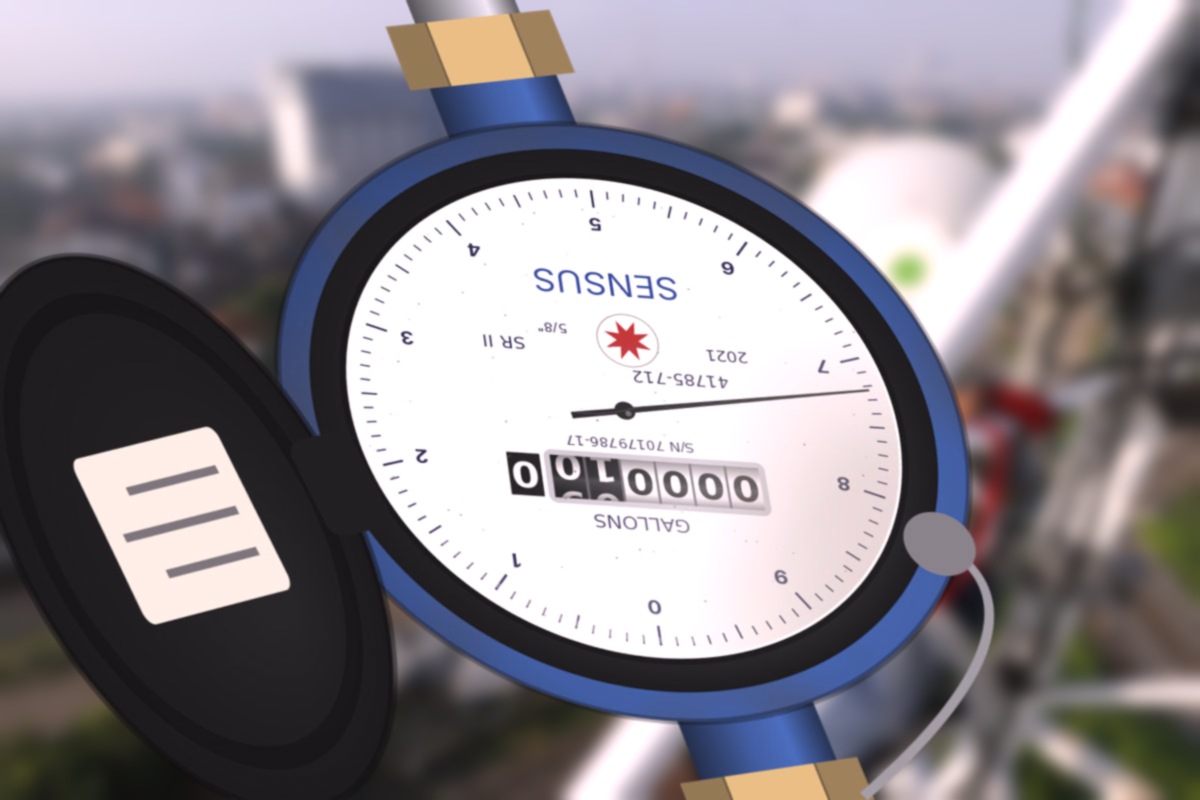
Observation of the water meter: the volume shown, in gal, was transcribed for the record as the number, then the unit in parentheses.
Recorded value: 97.2 (gal)
